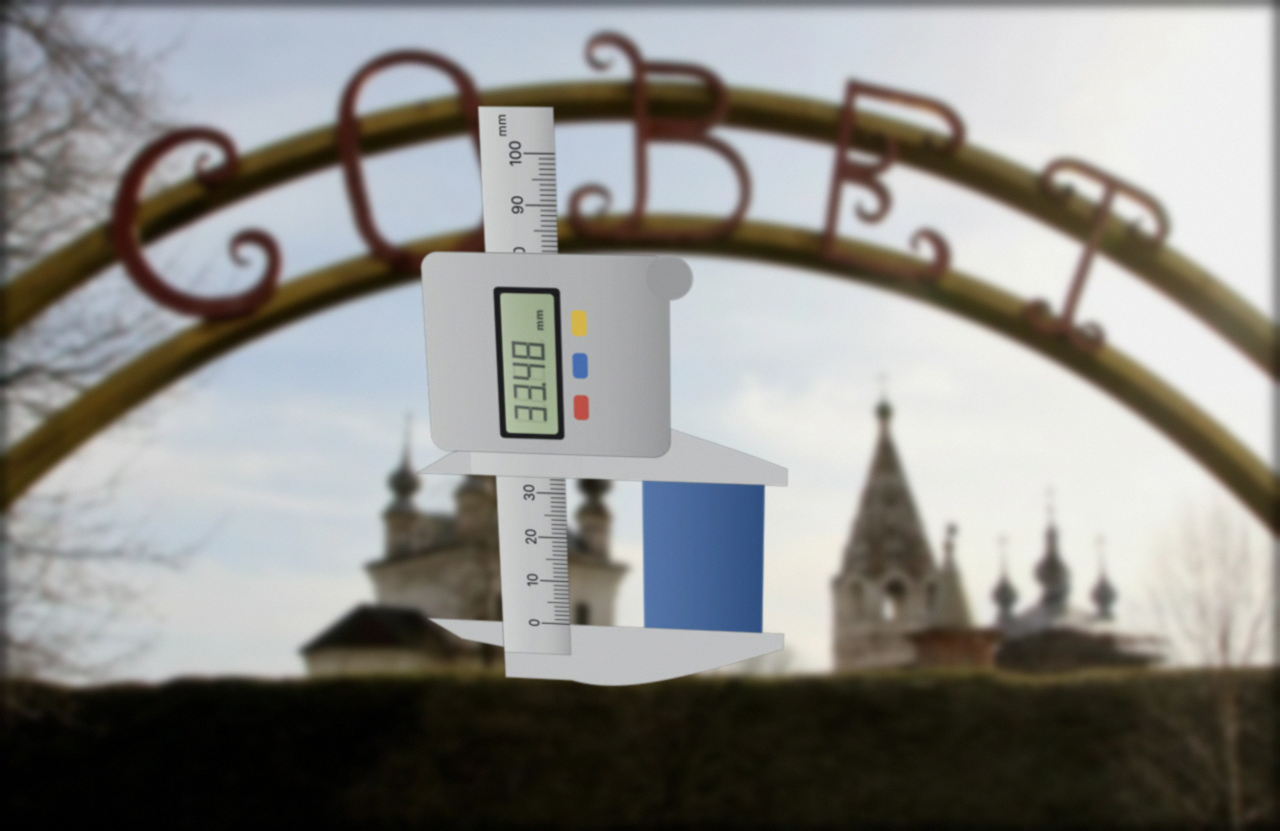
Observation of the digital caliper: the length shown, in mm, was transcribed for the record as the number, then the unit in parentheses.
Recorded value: 33.48 (mm)
